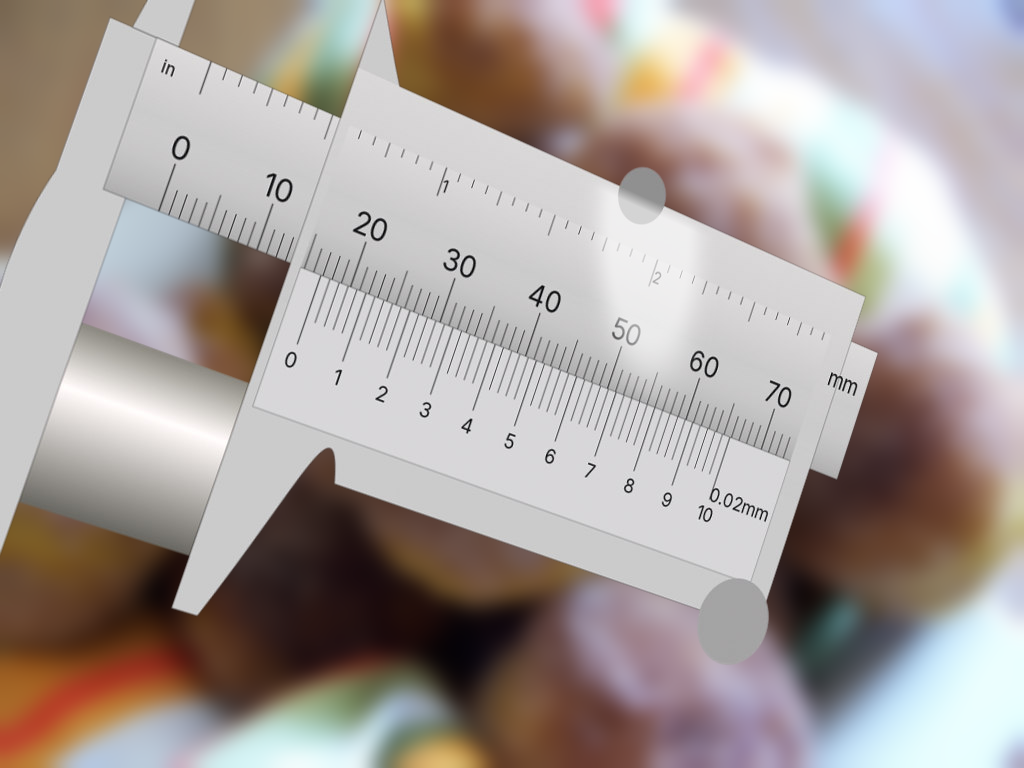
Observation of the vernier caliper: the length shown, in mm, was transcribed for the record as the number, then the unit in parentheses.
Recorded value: 16.8 (mm)
